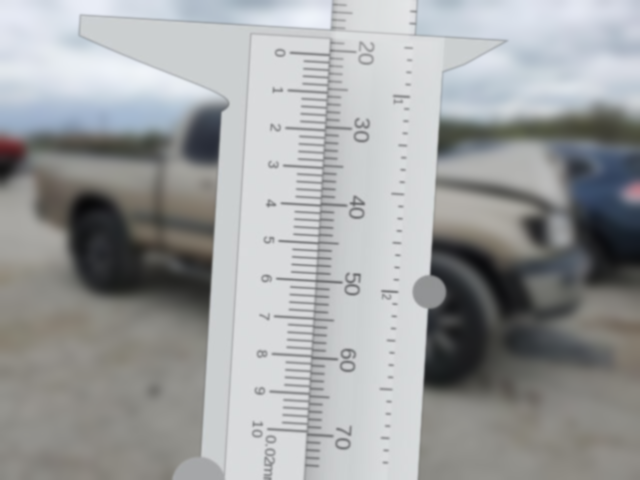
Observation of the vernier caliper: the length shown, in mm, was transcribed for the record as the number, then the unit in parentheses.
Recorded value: 20.6 (mm)
